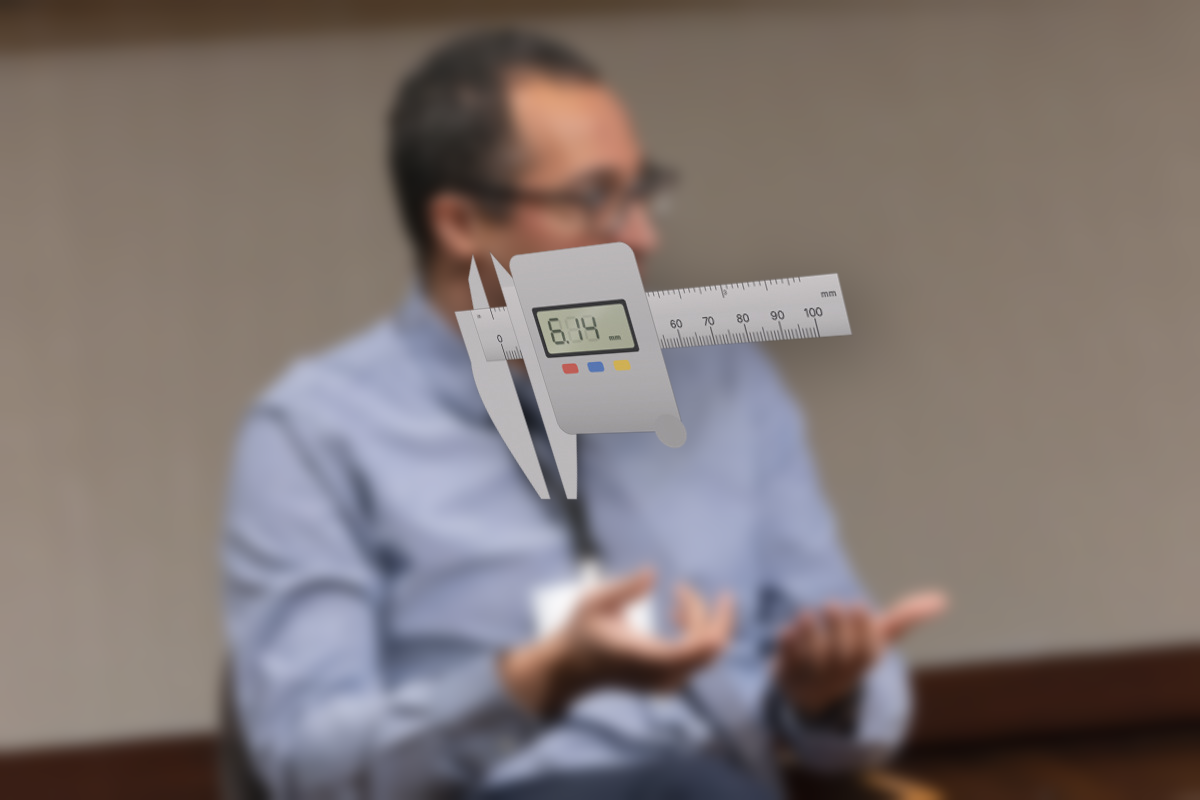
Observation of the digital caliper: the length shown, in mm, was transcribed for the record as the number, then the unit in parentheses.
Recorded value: 6.14 (mm)
